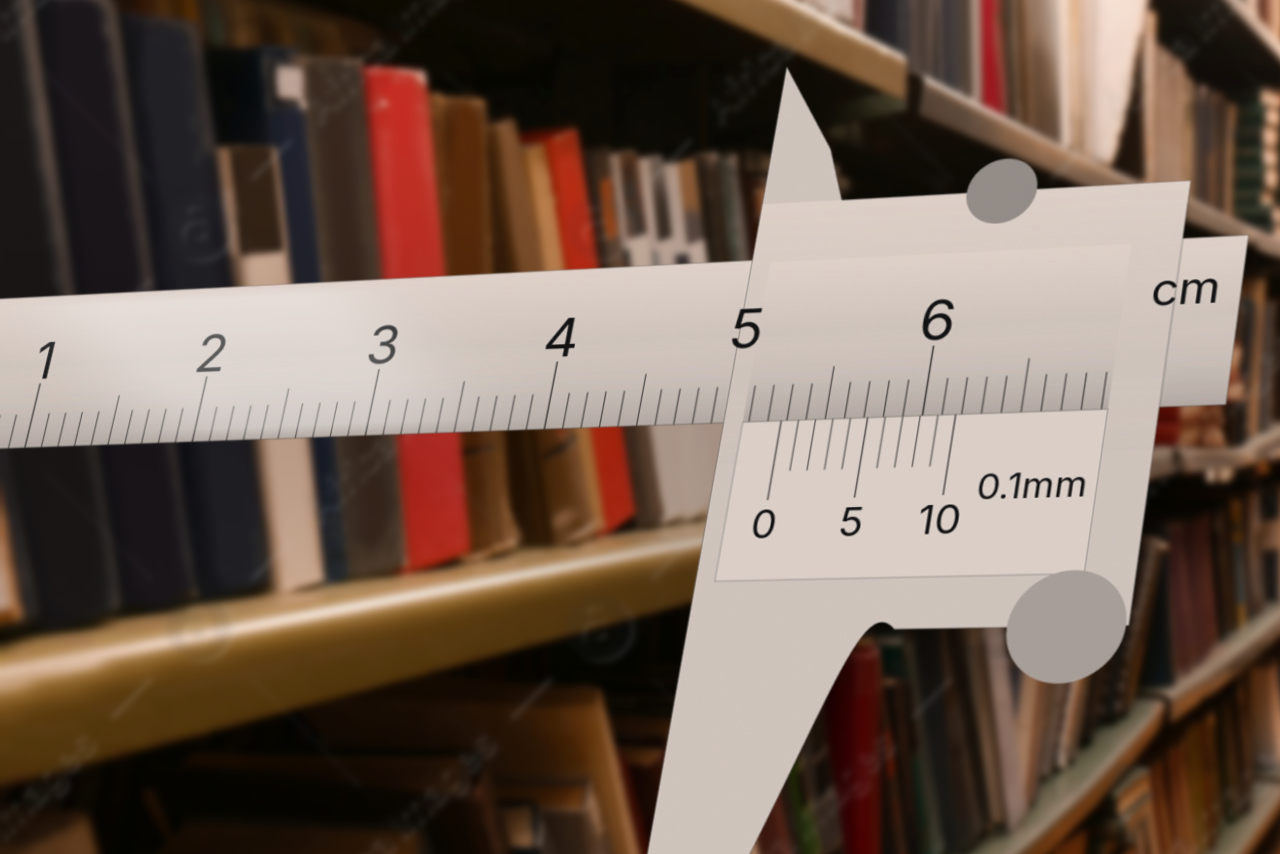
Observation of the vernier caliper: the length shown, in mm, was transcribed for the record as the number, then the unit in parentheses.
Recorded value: 52.7 (mm)
